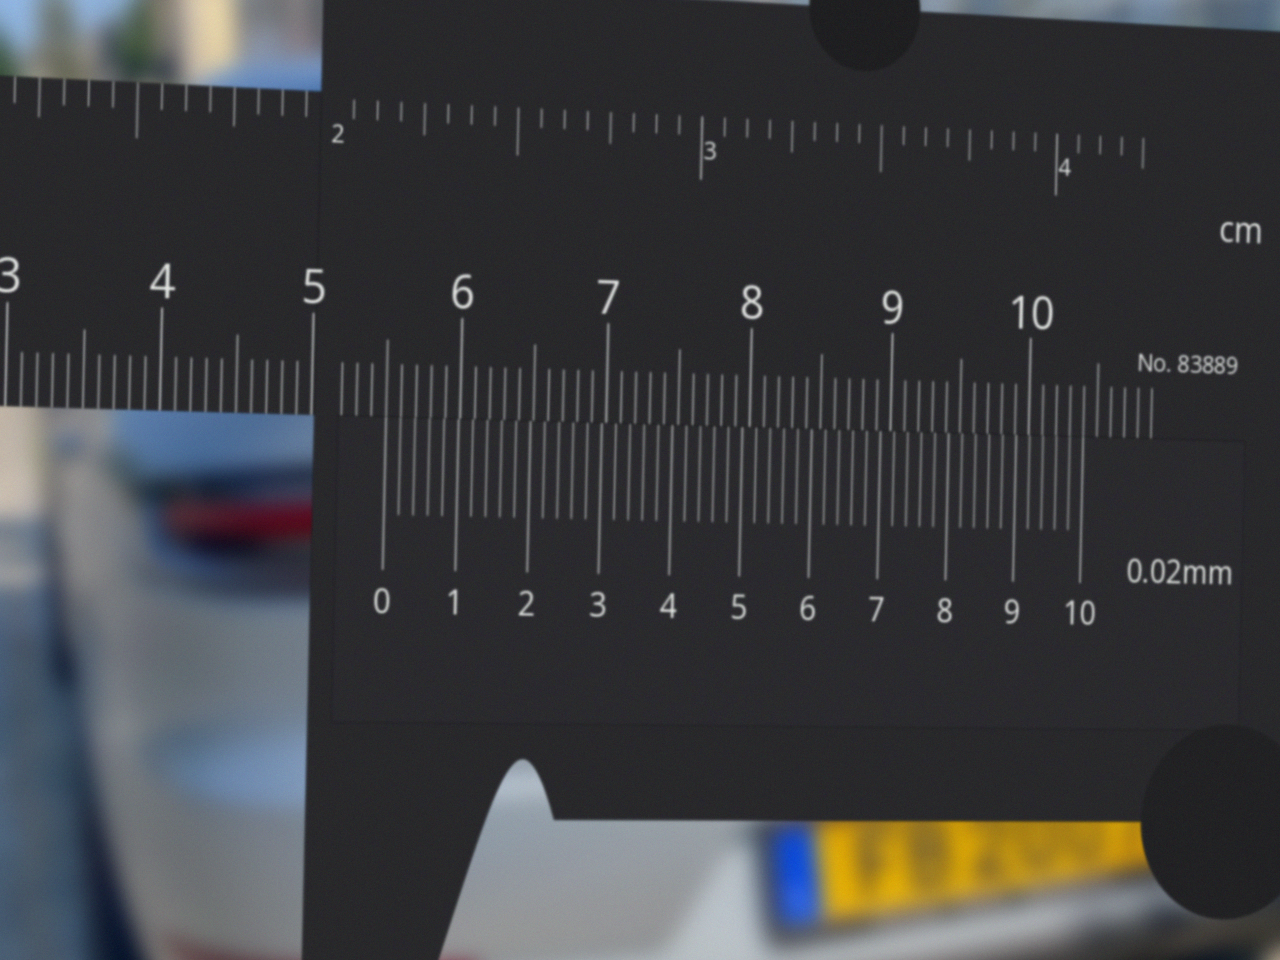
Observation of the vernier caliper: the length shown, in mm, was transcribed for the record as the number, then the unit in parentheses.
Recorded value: 55.0 (mm)
